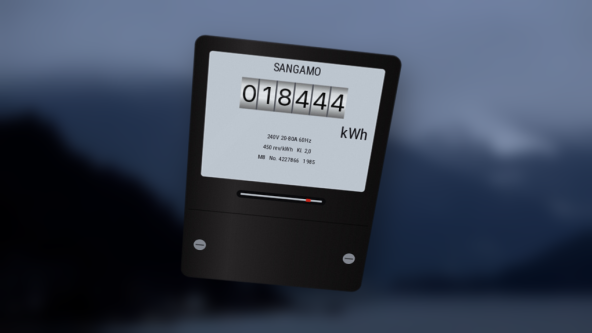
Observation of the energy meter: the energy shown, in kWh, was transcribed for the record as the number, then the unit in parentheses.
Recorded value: 18444 (kWh)
